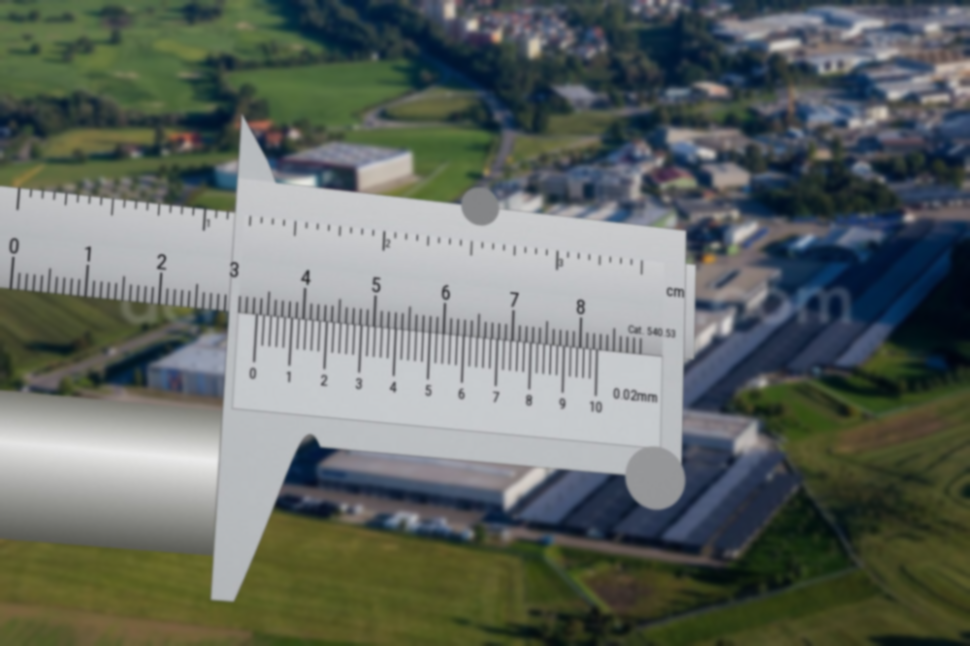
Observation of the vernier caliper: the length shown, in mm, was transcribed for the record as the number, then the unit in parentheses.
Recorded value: 33.5 (mm)
